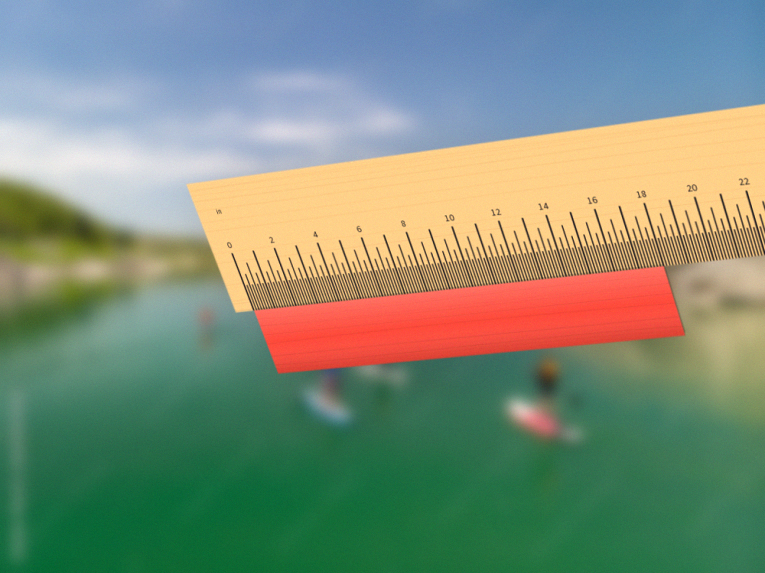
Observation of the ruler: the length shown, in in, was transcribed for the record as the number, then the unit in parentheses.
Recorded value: 18 (in)
